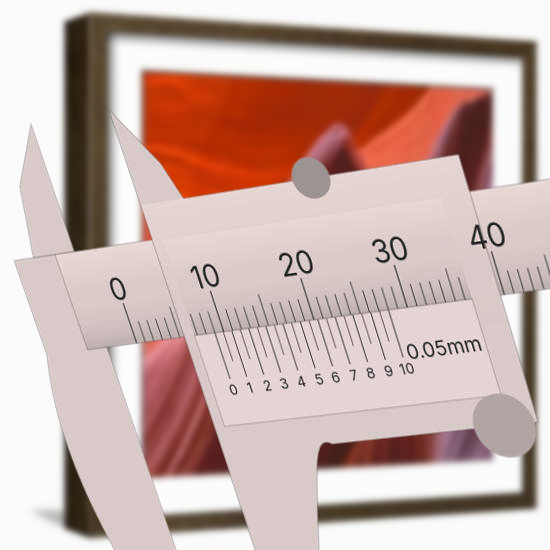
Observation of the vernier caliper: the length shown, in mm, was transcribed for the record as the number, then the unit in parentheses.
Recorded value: 9.0 (mm)
